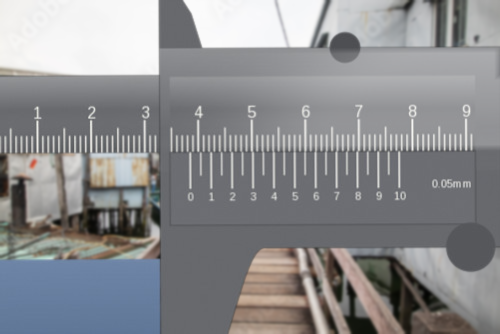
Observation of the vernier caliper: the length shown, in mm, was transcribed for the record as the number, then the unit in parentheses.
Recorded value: 38.5 (mm)
